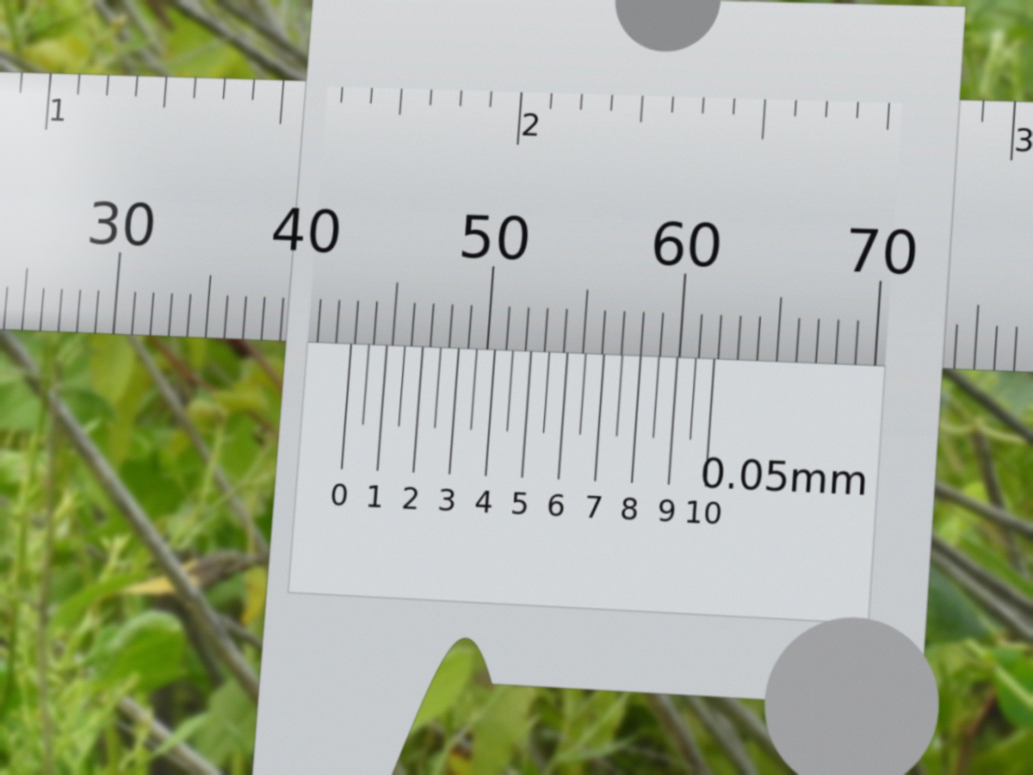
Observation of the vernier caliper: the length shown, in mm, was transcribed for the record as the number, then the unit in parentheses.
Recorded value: 42.8 (mm)
